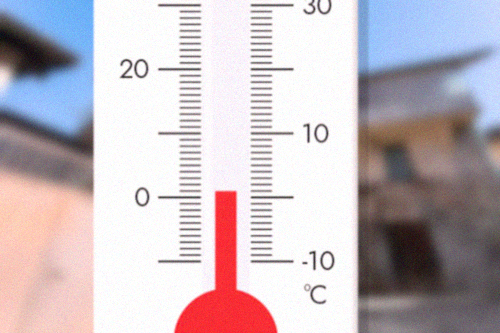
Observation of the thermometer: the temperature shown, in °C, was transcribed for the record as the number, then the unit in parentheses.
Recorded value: 1 (°C)
